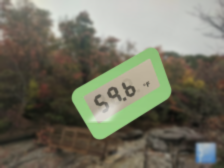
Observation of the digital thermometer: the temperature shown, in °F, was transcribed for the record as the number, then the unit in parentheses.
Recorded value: 59.6 (°F)
